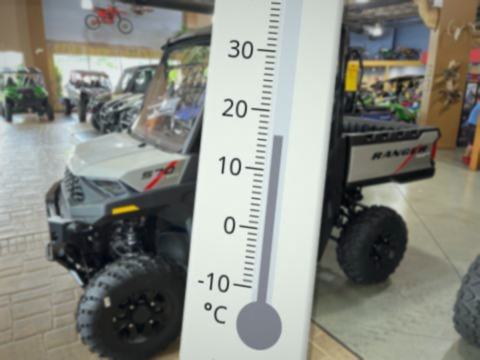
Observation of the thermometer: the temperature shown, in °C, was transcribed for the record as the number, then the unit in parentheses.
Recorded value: 16 (°C)
